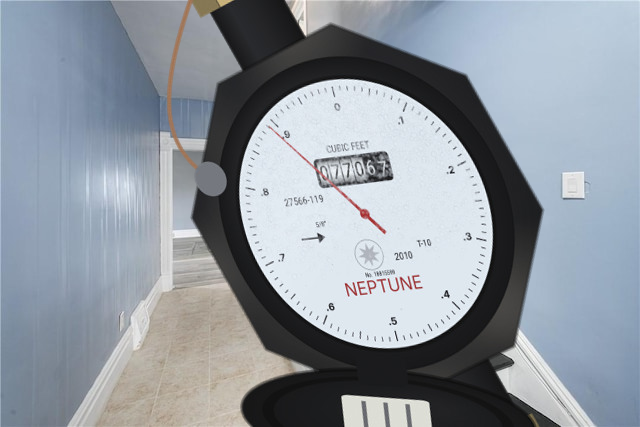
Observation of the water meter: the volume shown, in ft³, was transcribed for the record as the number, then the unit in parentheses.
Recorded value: 77066.89 (ft³)
